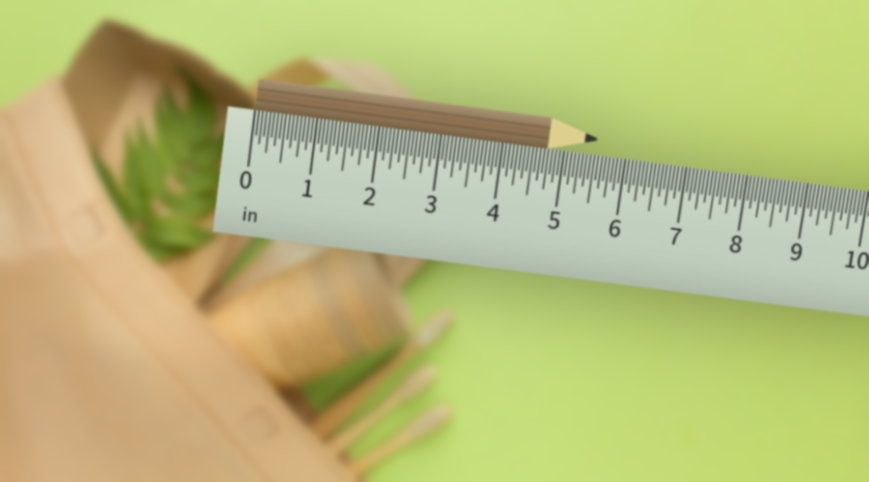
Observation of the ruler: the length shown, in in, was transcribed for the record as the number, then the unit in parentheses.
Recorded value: 5.5 (in)
